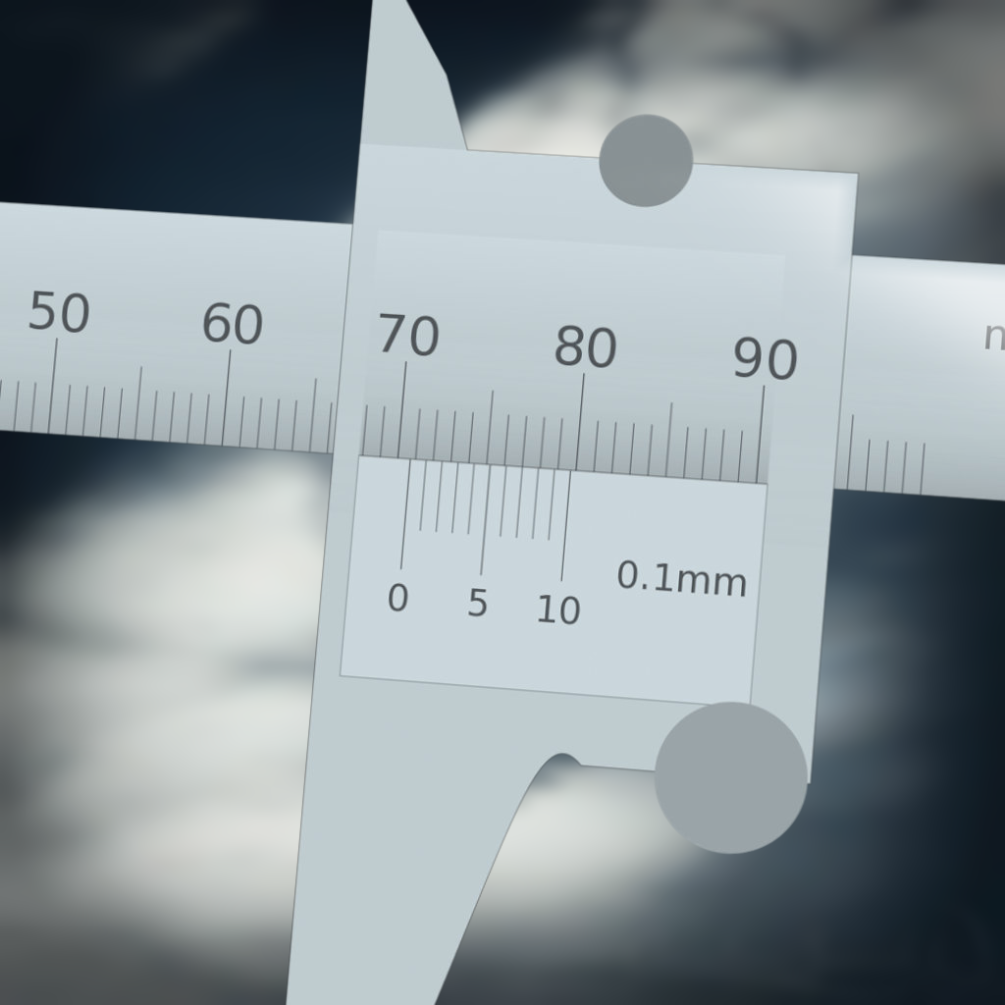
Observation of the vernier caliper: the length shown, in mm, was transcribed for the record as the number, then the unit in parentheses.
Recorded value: 70.7 (mm)
